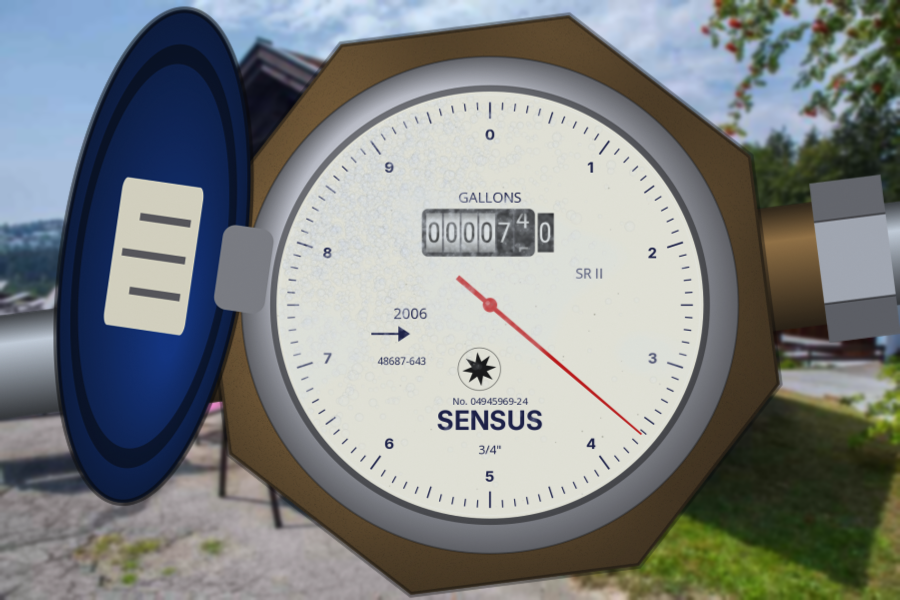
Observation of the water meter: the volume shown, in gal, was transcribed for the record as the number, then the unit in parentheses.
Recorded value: 743.6 (gal)
